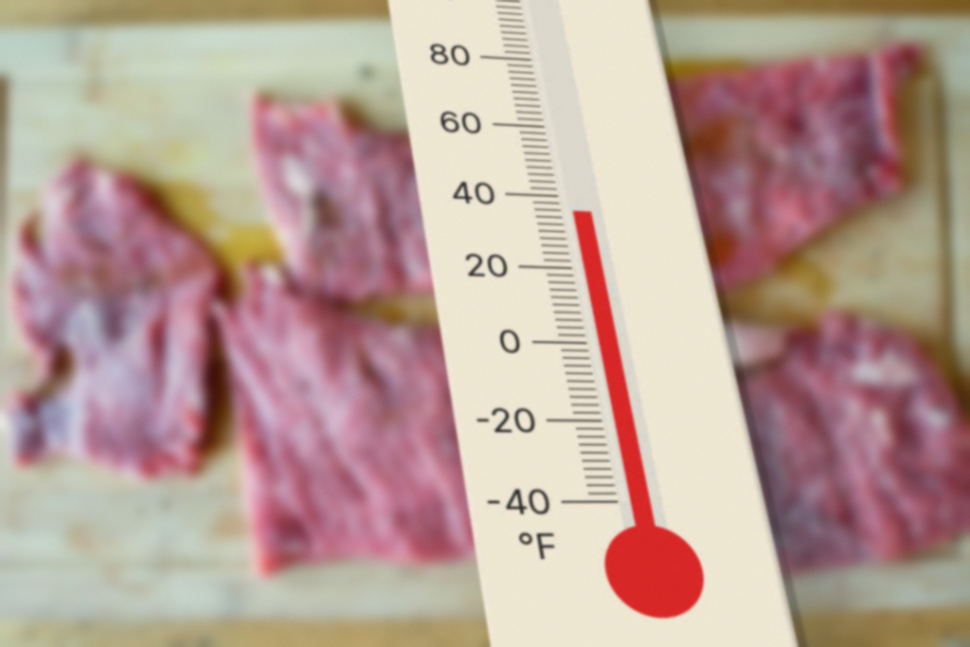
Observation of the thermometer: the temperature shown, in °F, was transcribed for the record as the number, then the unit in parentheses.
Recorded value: 36 (°F)
